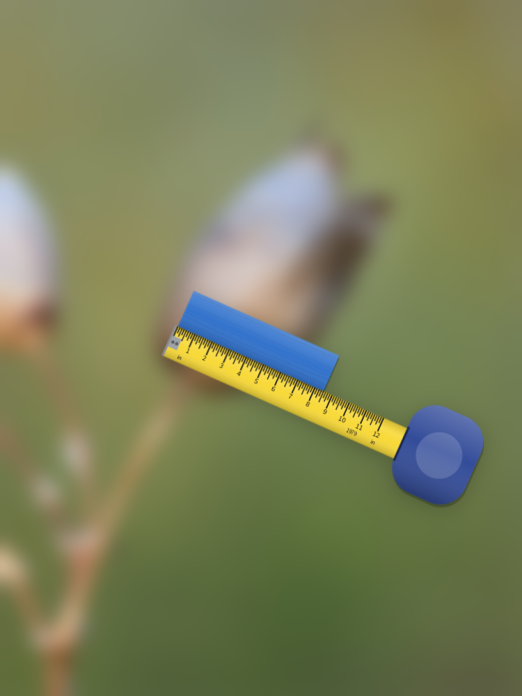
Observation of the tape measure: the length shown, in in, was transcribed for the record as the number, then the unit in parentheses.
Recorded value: 8.5 (in)
